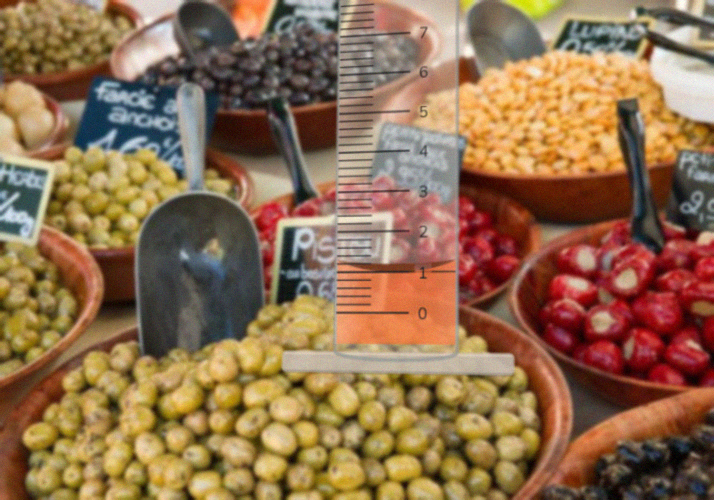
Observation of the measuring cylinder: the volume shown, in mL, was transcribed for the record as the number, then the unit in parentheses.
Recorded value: 1 (mL)
